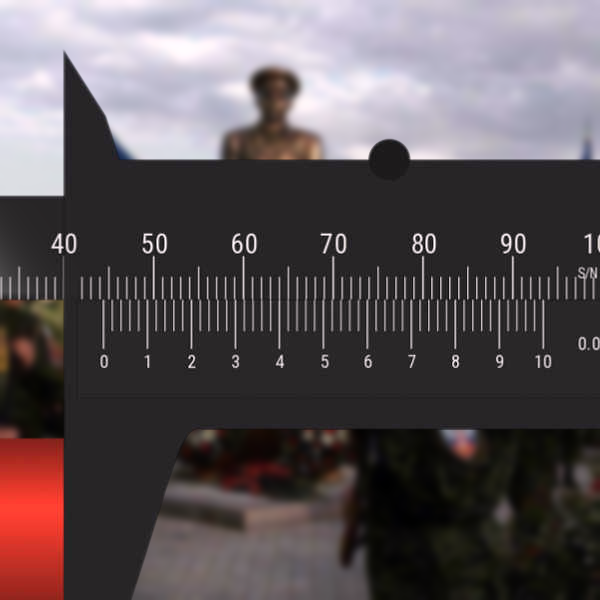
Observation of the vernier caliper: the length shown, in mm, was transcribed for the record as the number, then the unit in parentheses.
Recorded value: 44.4 (mm)
